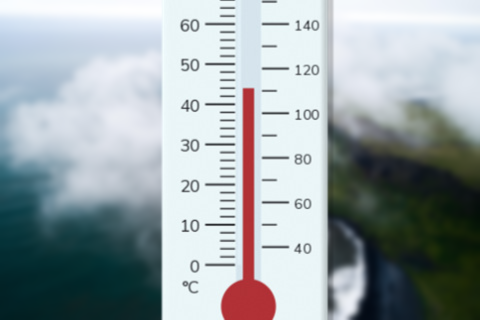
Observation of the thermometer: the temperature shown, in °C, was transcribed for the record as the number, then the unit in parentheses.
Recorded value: 44 (°C)
